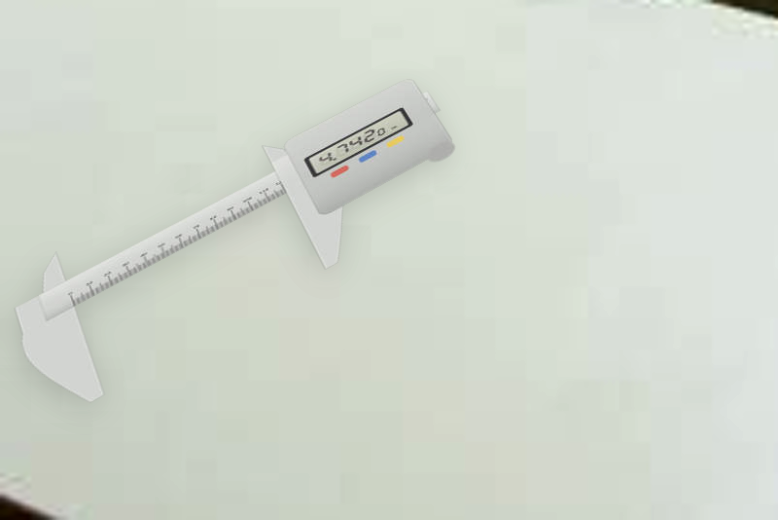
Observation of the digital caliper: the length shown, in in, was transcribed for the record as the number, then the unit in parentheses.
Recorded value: 4.7420 (in)
